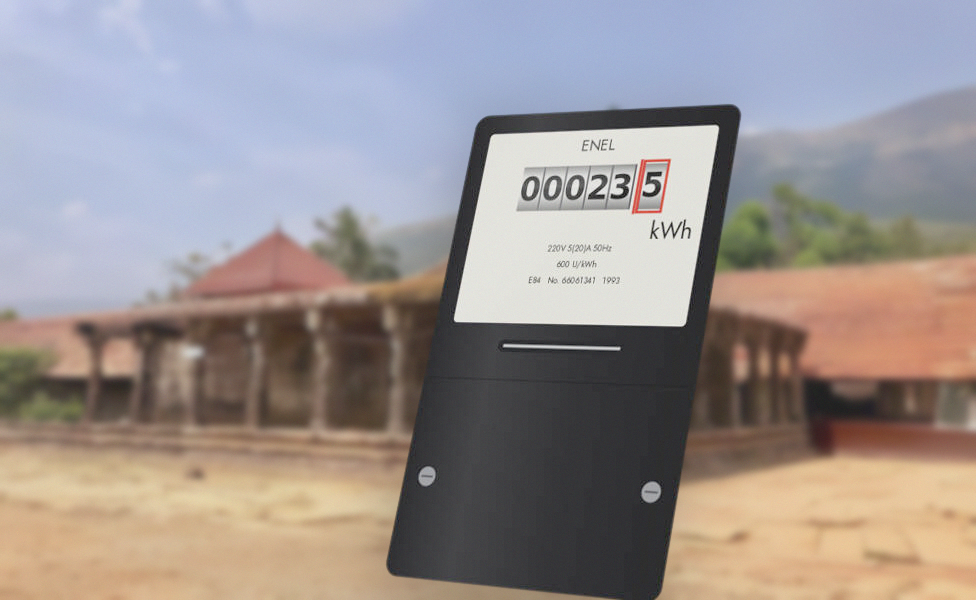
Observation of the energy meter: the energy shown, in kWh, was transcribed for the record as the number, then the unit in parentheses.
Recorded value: 23.5 (kWh)
